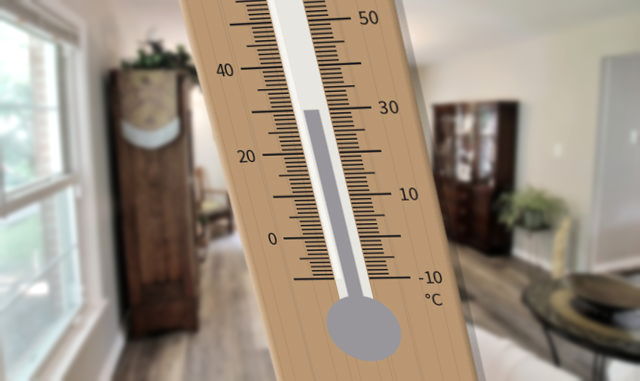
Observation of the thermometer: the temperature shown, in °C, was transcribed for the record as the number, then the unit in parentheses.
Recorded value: 30 (°C)
